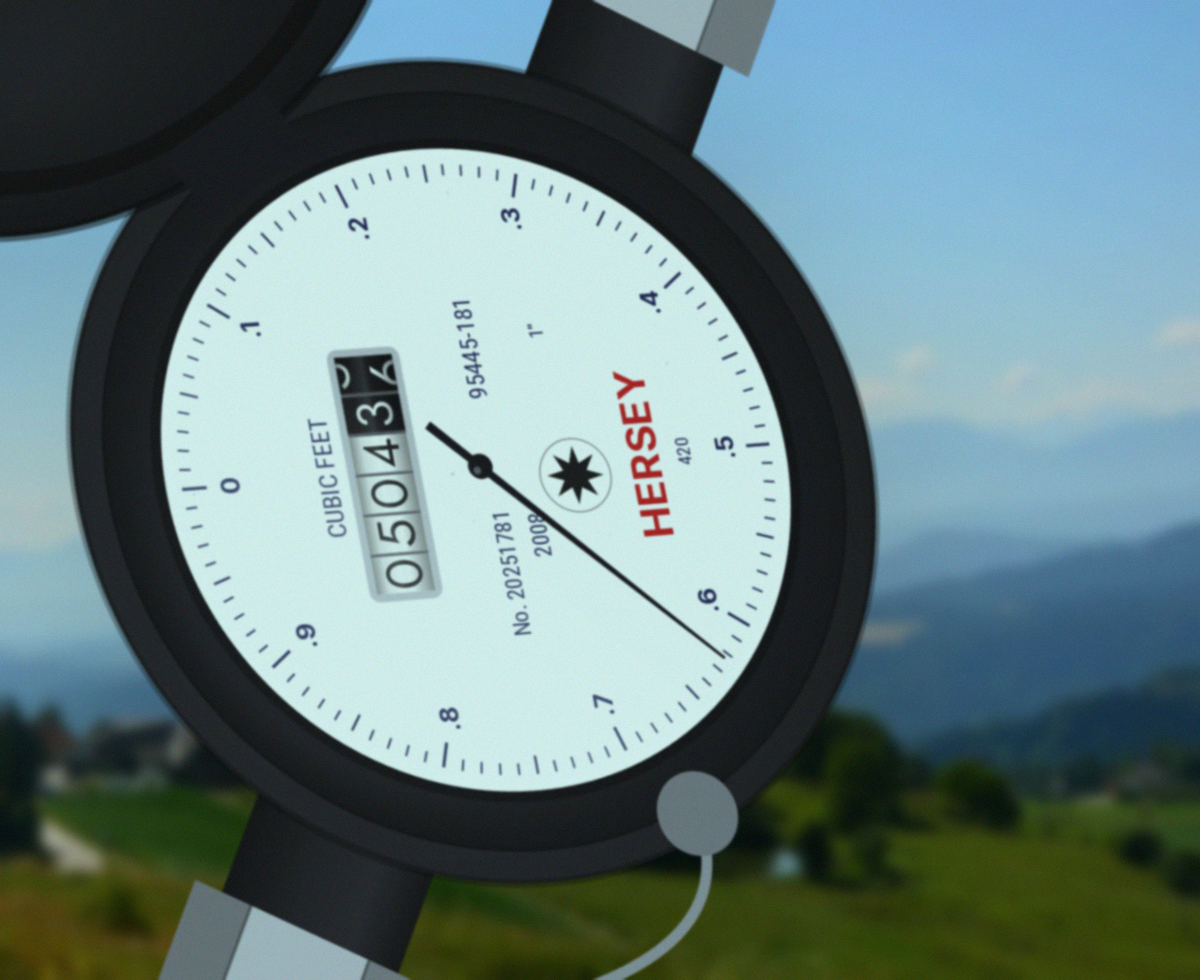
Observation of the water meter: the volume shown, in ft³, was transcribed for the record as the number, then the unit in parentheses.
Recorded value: 50435.62 (ft³)
